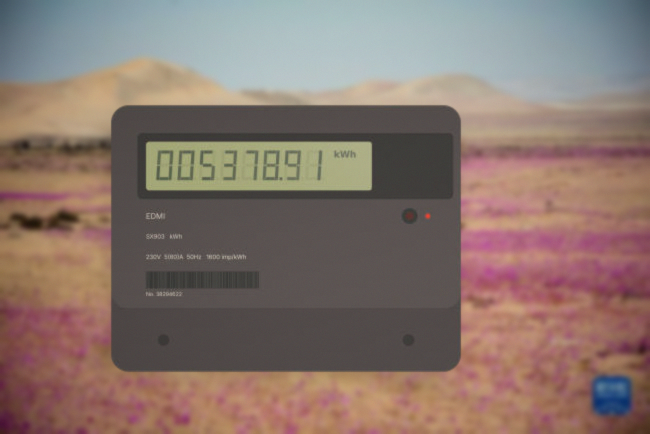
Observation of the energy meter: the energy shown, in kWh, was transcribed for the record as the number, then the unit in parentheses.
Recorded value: 5378.91 (kWh)
